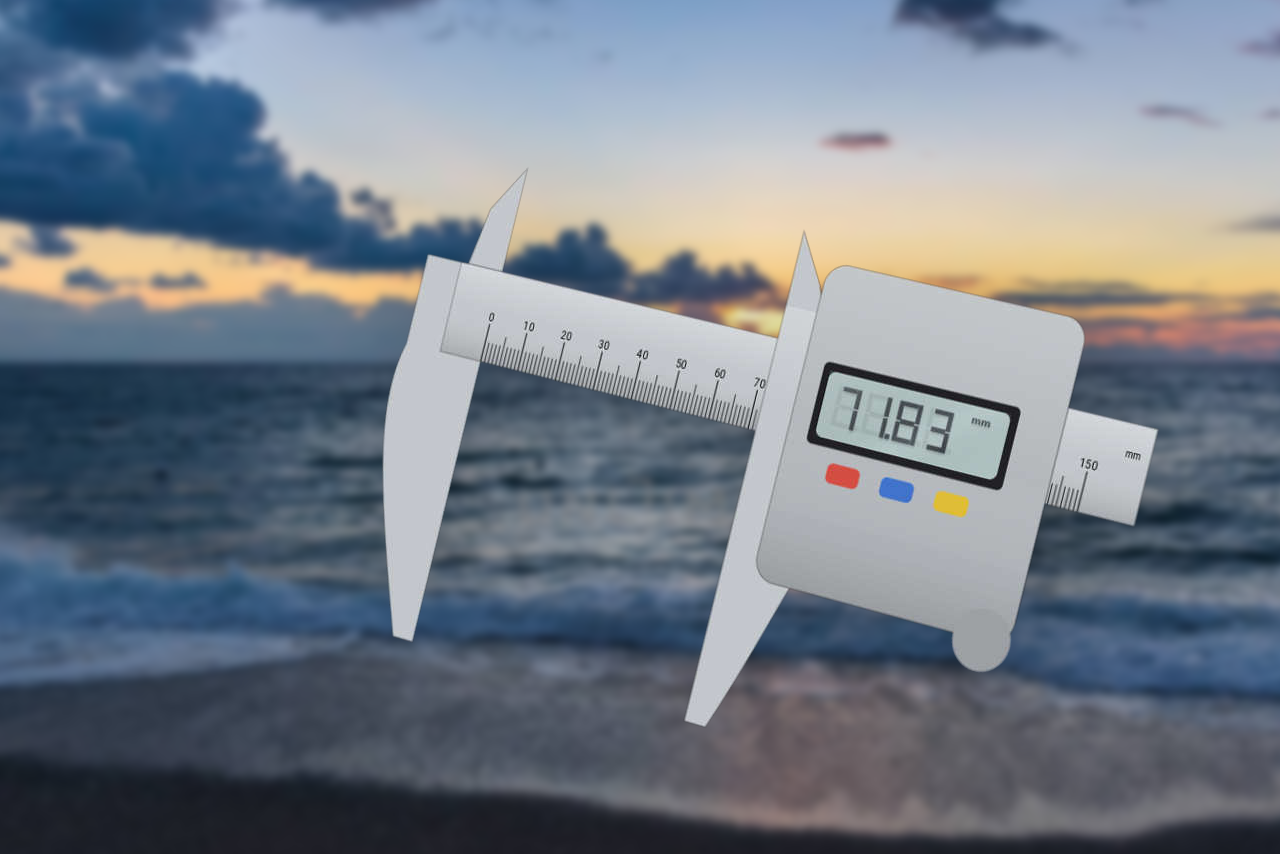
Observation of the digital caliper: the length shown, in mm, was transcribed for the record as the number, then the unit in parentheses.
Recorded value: 71.83 (mm)
